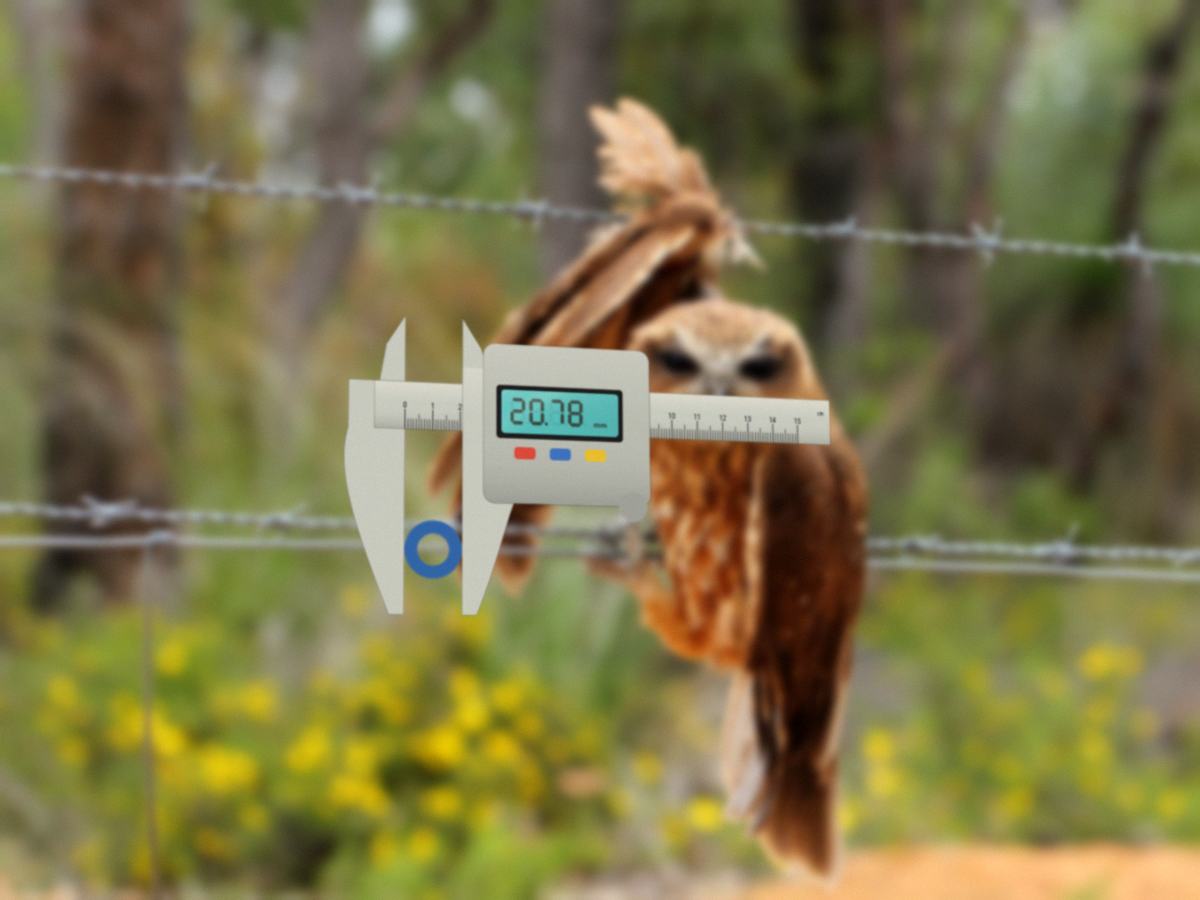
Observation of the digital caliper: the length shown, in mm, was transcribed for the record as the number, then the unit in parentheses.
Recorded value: 20.78 (mm)
